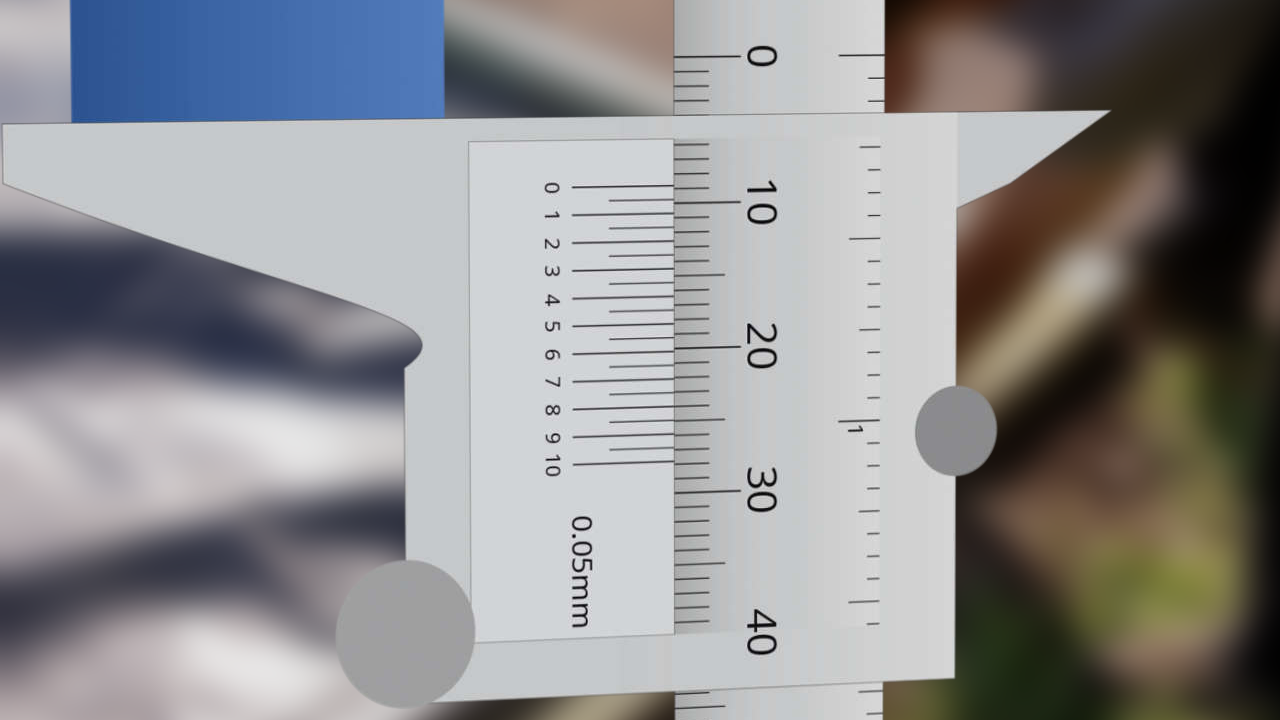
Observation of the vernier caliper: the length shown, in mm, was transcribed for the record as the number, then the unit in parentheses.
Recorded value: 8.8 (mm)
